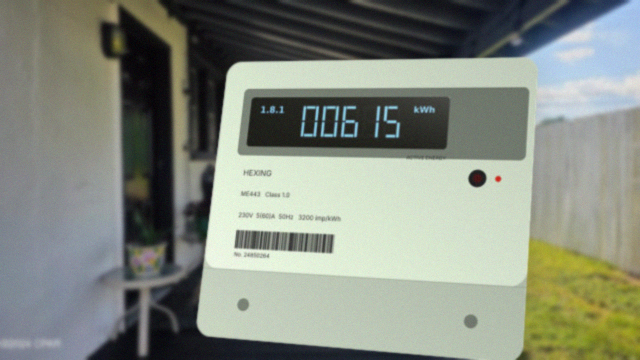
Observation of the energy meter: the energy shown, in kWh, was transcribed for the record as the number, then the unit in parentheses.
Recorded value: 615 (kWh)
